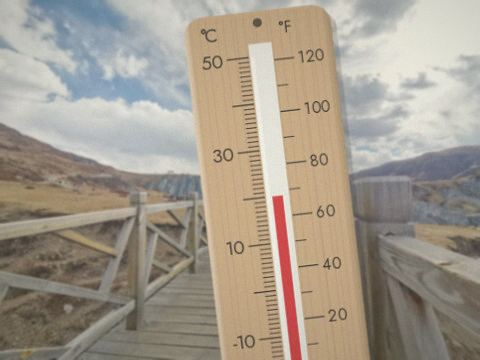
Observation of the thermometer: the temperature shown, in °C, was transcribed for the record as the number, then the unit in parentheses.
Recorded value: 20 (°C)
